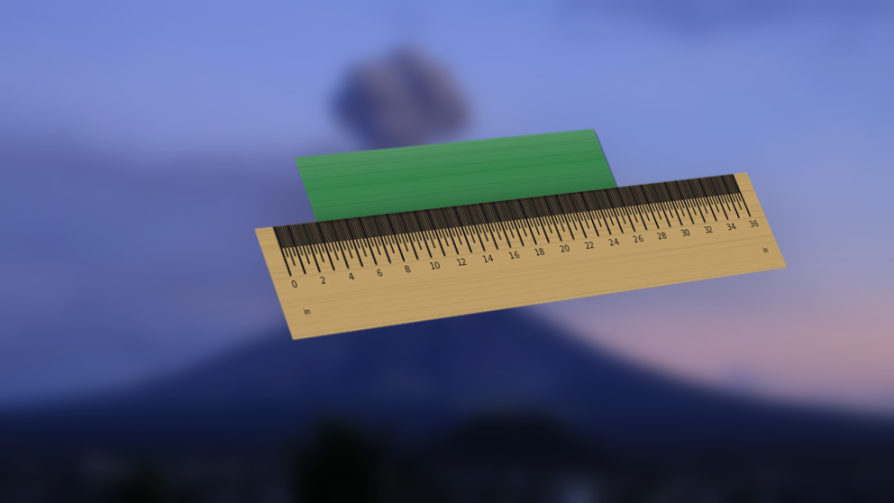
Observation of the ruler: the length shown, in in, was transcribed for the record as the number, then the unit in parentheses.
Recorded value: 23 (in)
